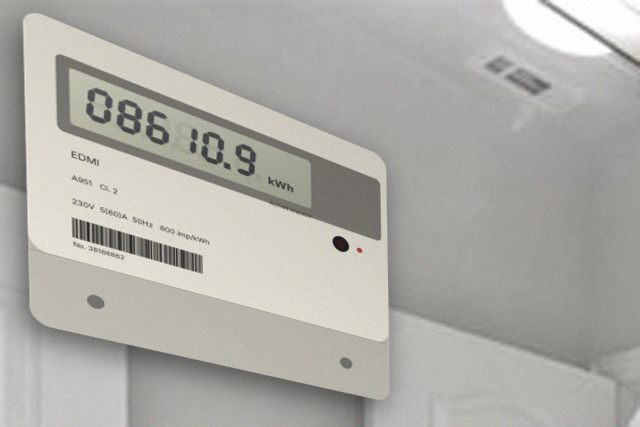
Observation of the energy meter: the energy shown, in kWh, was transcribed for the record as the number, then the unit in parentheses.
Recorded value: 8610.9 (kWh)
